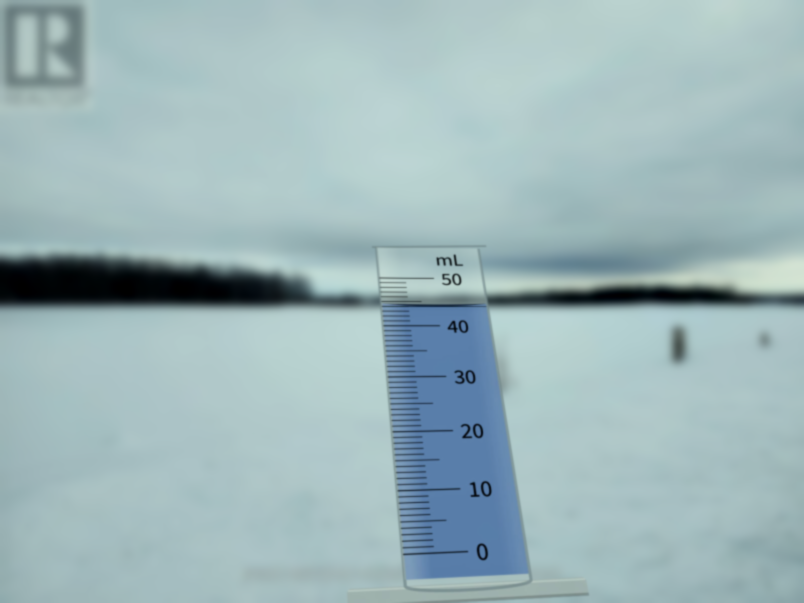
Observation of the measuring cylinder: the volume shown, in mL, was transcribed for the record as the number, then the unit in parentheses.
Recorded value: 44 (mL)
